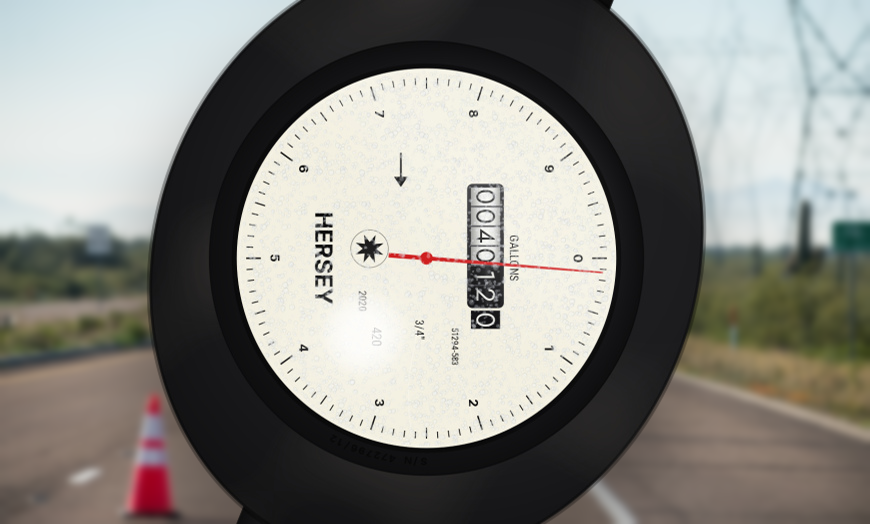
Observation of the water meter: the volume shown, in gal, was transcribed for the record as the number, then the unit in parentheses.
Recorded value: 40120.1 (gal)
